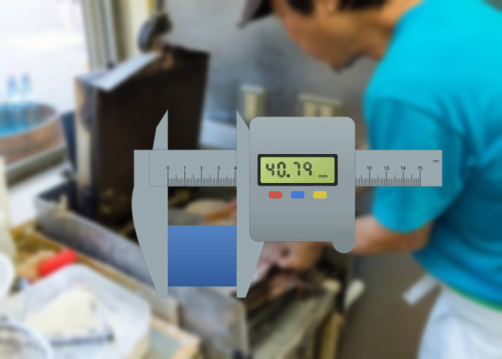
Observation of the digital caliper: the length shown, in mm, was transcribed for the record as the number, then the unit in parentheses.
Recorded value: 40.79 (mm)
